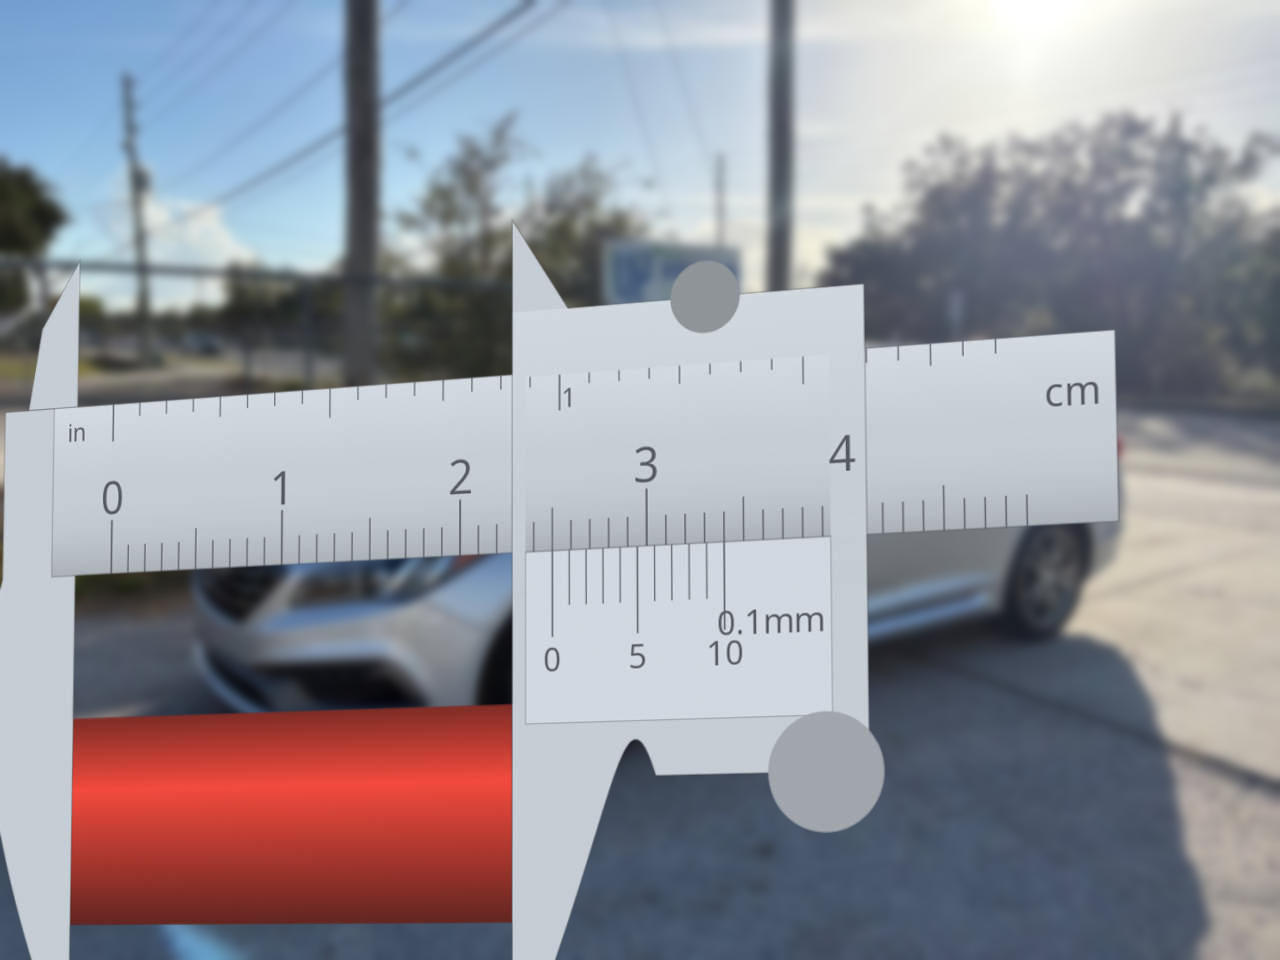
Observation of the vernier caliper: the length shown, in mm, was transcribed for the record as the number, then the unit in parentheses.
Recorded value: 25.0 (mm)
